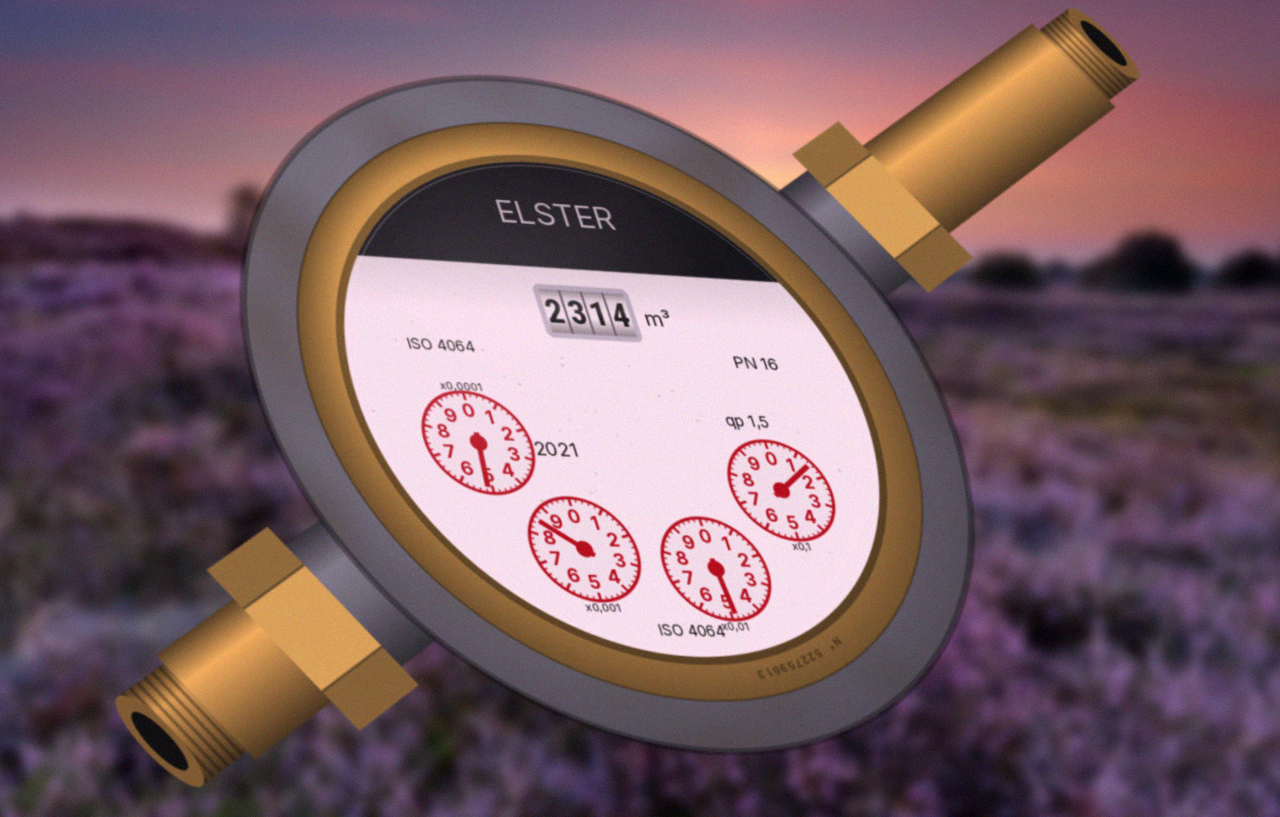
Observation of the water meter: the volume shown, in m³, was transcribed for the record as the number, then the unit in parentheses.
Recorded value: 2314.1485 (m³)
